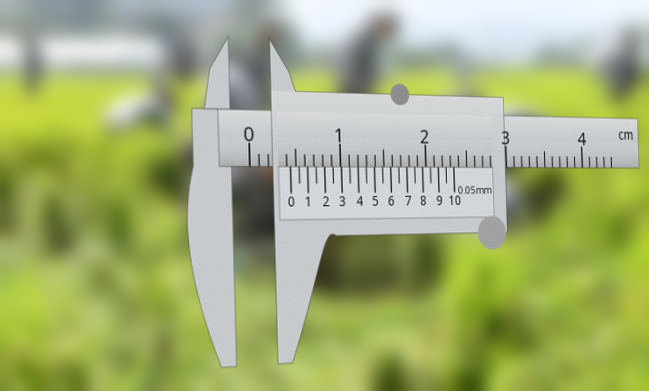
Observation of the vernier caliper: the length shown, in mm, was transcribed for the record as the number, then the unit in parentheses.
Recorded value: 4.4 (mm)
